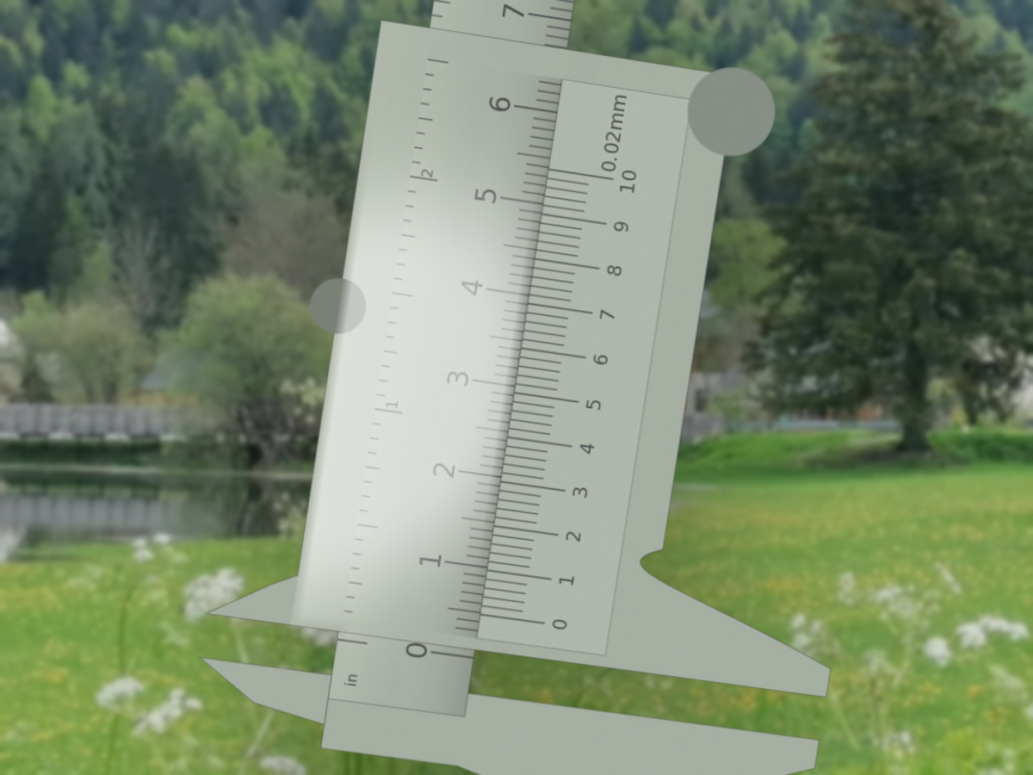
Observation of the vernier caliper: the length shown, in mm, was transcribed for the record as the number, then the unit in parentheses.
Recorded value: 4.8 (mm)
